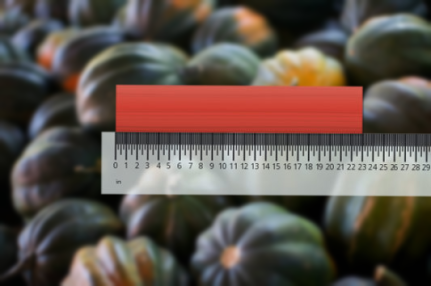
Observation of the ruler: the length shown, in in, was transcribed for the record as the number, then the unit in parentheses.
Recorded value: 23 (in)
